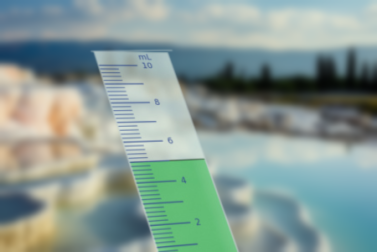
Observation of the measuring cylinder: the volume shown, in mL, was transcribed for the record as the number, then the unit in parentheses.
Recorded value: 5 (mL)
